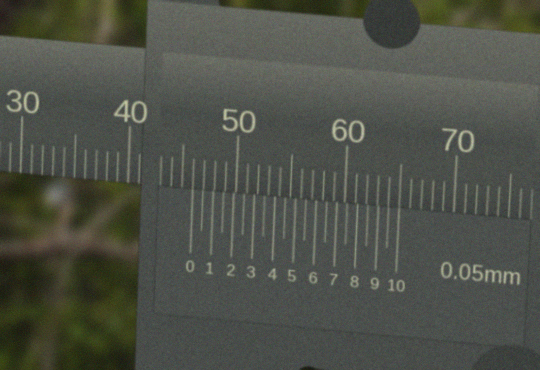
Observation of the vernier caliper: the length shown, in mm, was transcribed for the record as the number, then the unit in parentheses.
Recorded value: 46.0 (mm)
